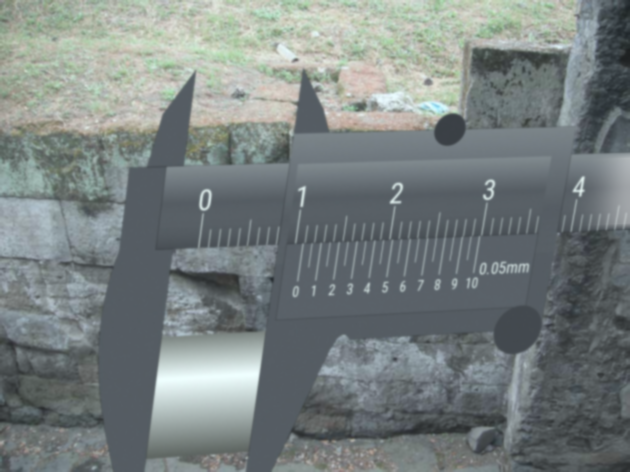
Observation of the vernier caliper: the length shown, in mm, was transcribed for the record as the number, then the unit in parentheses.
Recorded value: 10.8 (mm)
